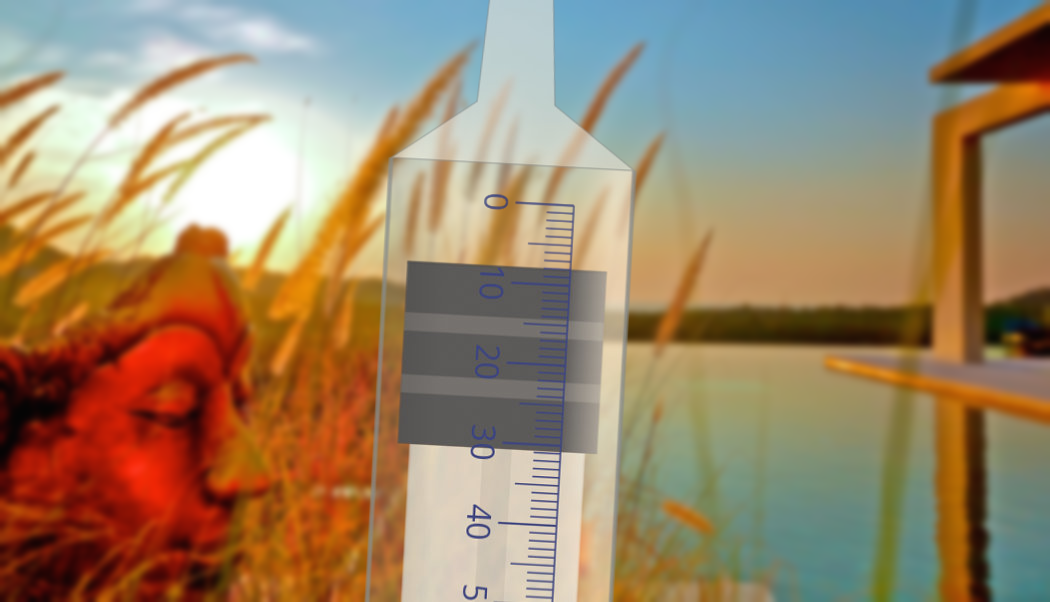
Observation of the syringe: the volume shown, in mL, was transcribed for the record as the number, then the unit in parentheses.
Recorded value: 8 (mL)
